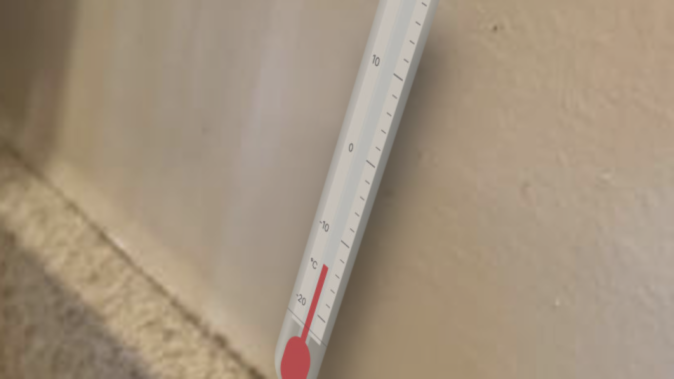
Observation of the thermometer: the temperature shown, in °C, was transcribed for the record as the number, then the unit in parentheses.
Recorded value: -14 (°C)
